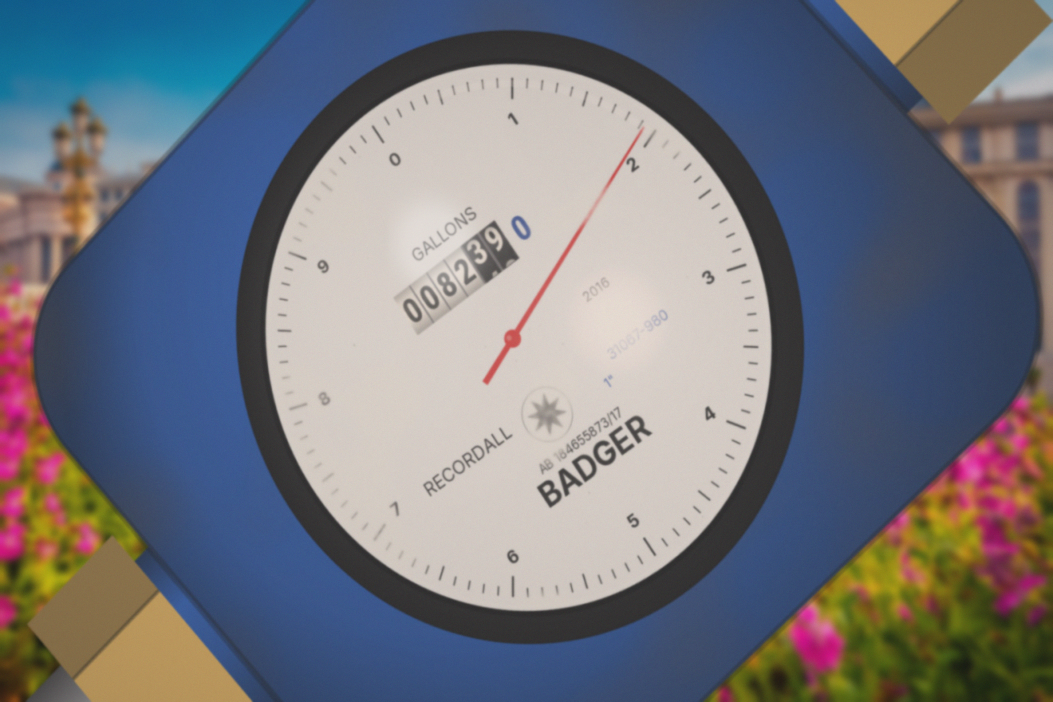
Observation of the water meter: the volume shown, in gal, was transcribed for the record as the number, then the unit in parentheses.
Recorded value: 82391.9 (gal)
